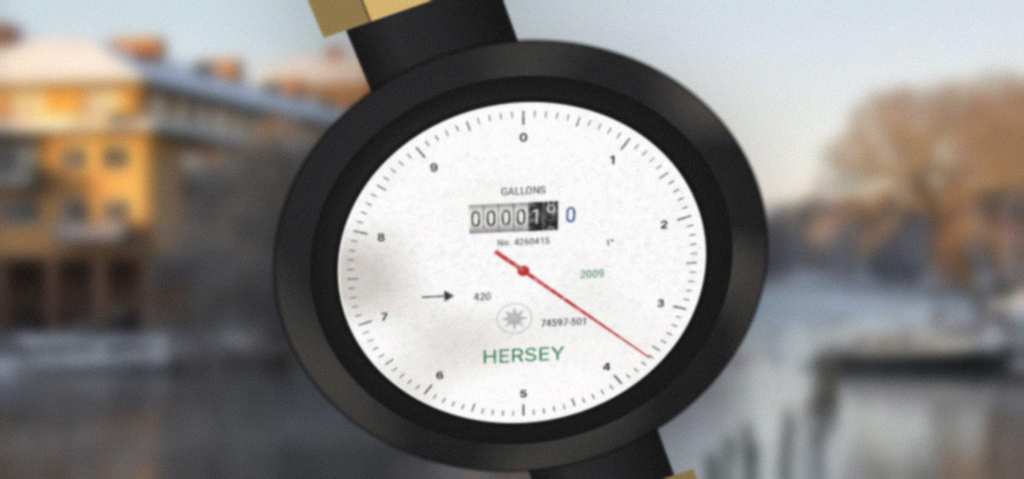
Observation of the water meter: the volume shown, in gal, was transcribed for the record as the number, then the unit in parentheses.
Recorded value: 183.6 (gal)
